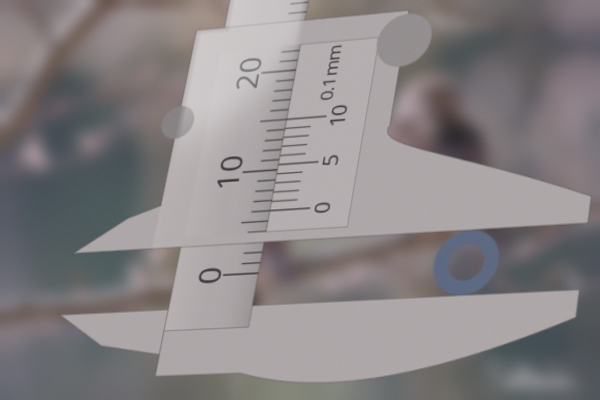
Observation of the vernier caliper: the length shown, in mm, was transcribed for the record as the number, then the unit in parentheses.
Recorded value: 6.0 (mm)
